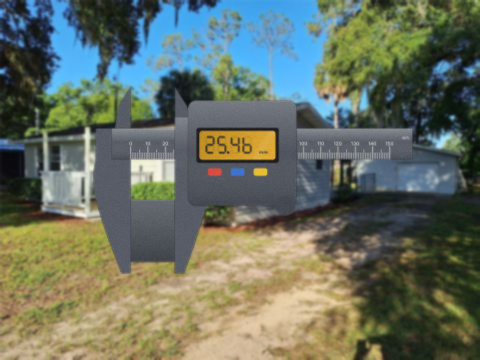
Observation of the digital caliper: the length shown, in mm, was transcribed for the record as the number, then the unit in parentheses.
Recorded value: 25.46 (mm)
